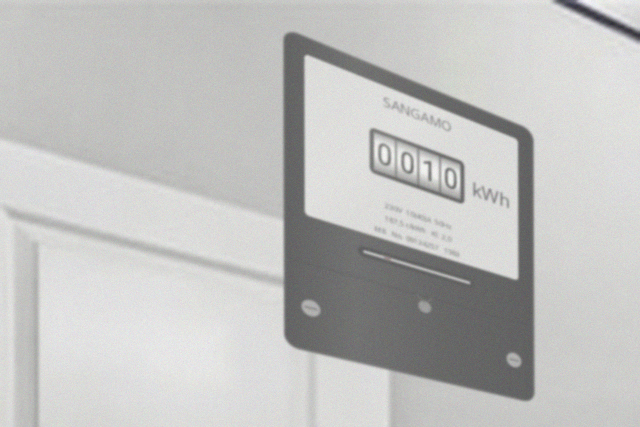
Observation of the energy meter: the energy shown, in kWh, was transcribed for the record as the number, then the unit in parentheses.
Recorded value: 10 (kWh)
